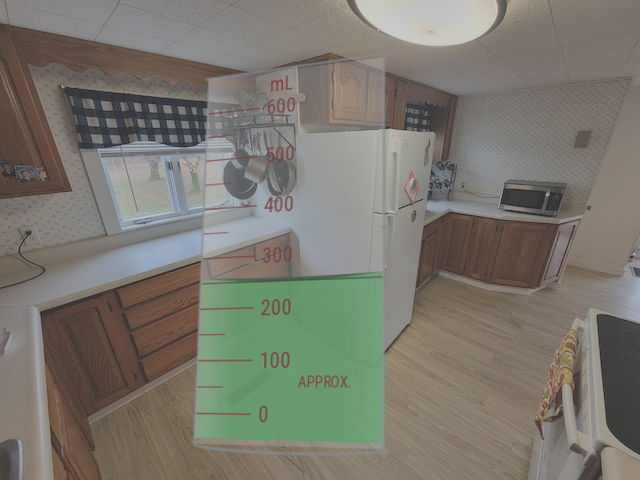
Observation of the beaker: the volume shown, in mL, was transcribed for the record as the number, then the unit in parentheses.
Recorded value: 250 (mL)
